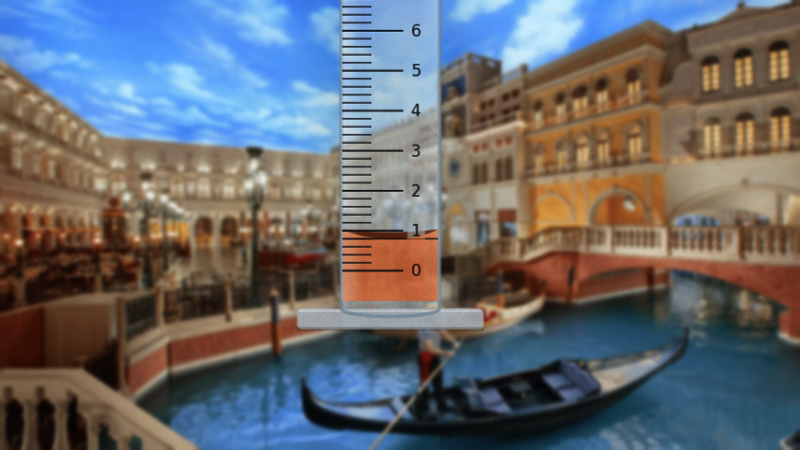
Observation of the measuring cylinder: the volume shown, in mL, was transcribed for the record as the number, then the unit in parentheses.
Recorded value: 0.8 (mL)
